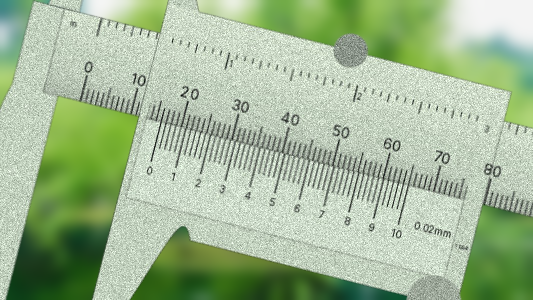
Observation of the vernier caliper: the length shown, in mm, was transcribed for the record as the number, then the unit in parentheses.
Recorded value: 16.0 (mm)
